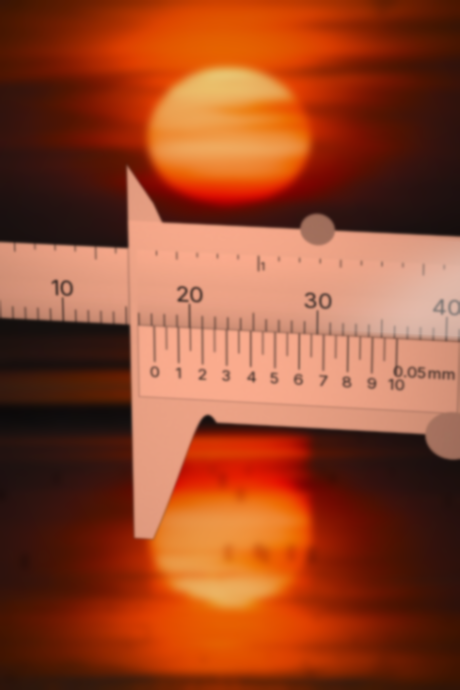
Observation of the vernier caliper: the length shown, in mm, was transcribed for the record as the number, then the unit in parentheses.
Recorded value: 17.2 (mm)
